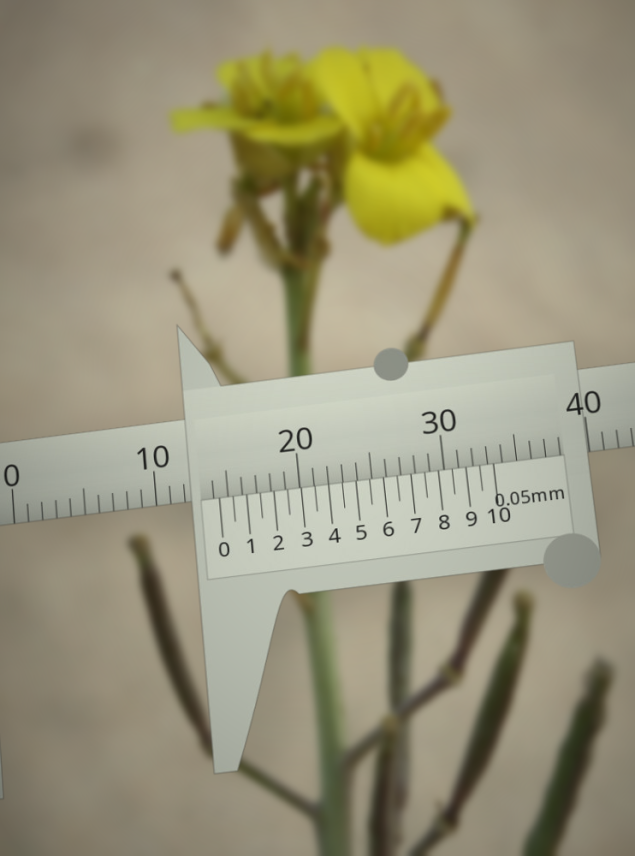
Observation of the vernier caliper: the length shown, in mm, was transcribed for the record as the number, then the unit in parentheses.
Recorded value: 14.4 (mm)
